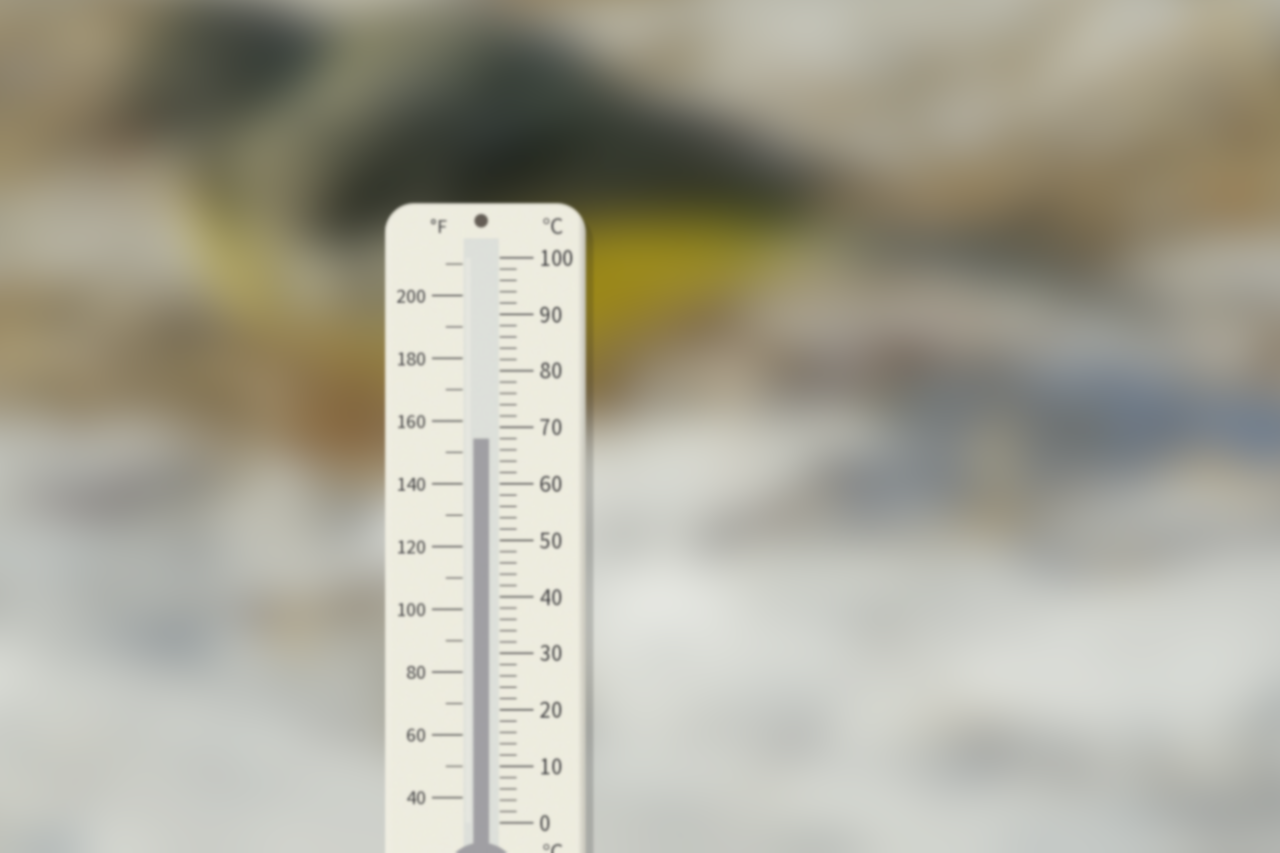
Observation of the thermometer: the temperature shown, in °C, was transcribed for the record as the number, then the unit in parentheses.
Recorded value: 68 (°C)
